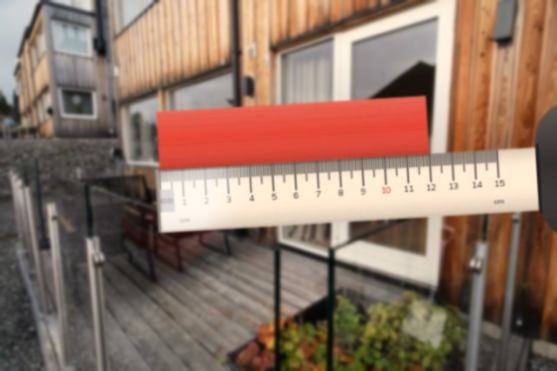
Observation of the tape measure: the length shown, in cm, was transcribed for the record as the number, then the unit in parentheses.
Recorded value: 12 (cm)
